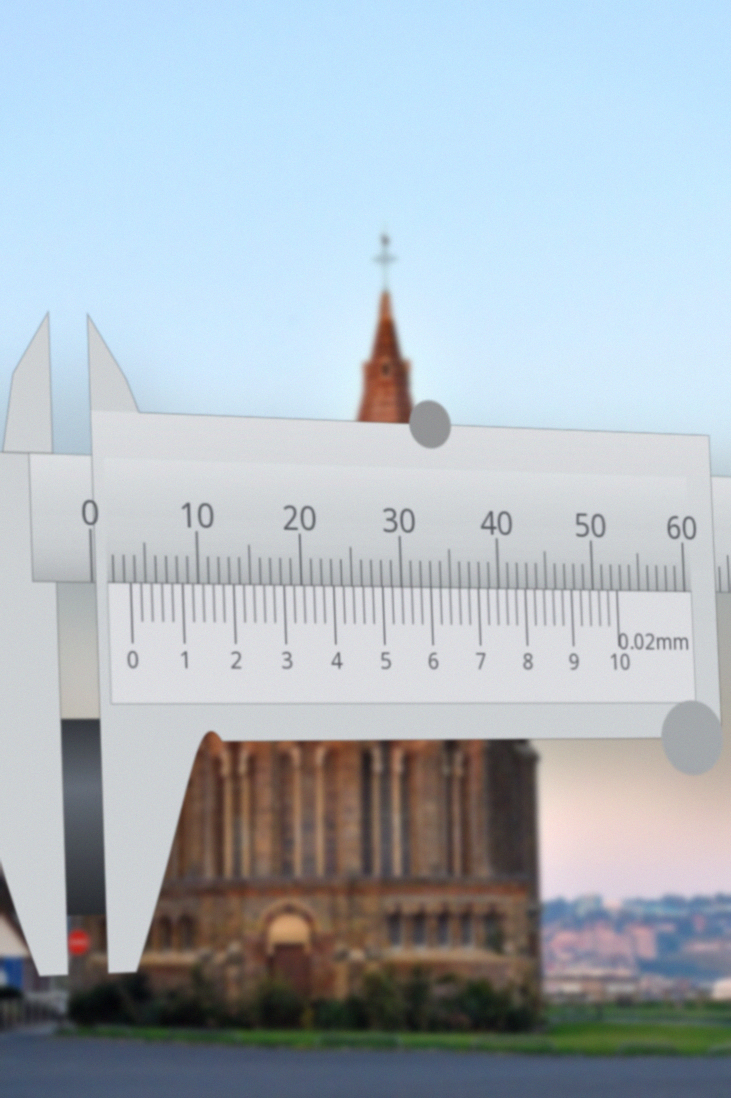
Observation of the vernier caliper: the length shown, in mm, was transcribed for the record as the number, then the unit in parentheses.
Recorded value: 3.6 (mm)
